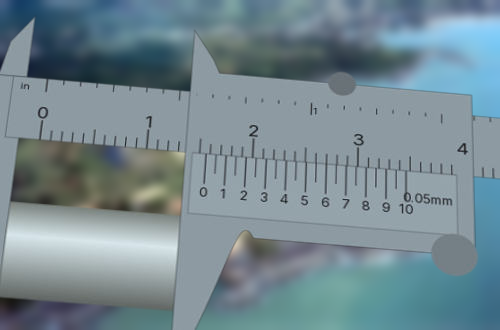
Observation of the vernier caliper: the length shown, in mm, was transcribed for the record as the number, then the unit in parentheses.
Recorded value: 15.6 (mm)
